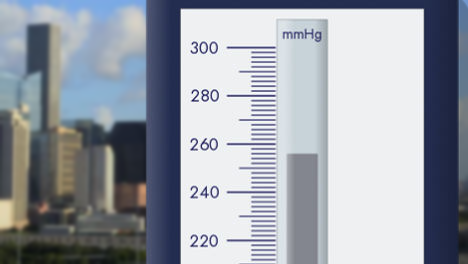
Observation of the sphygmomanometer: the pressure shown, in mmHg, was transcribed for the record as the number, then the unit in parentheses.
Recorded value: 256 (mmHg)
